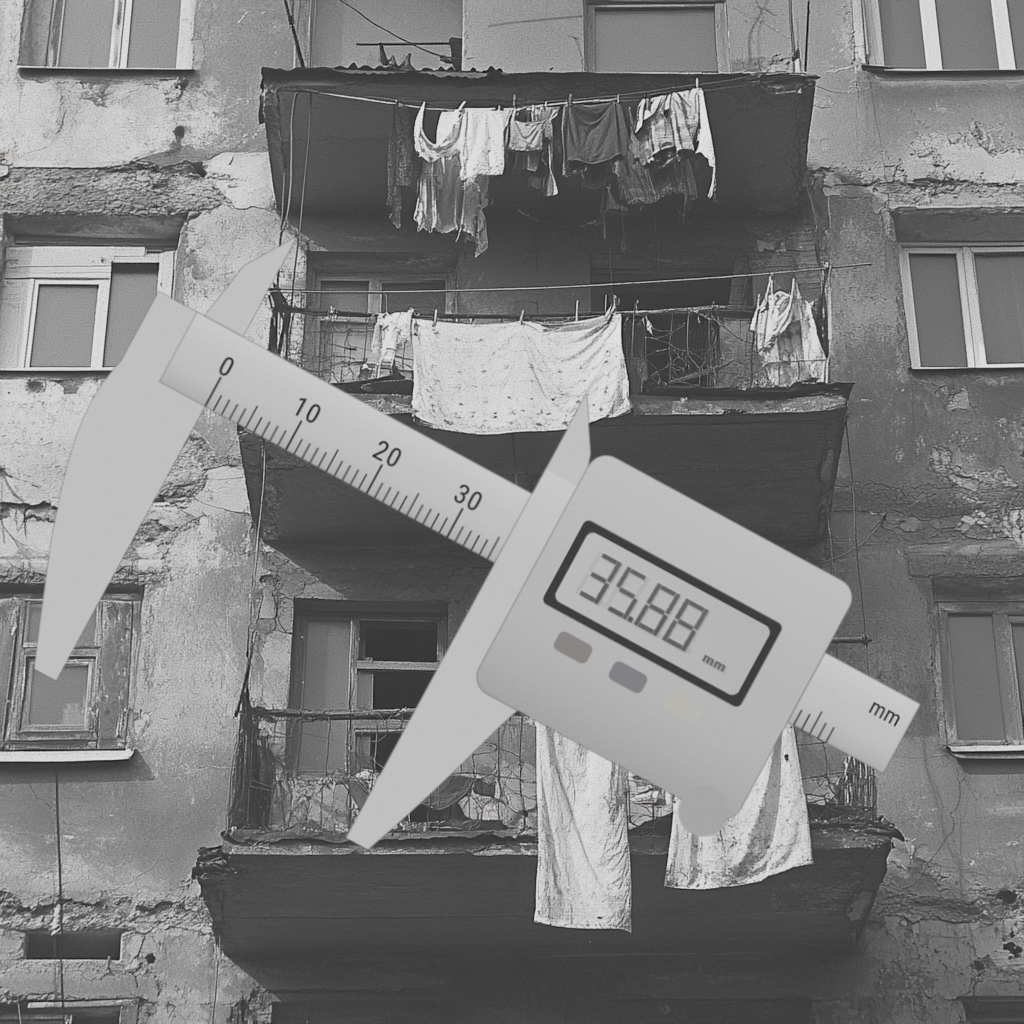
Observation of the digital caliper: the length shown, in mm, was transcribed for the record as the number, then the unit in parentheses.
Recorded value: 35.88 (mm)
